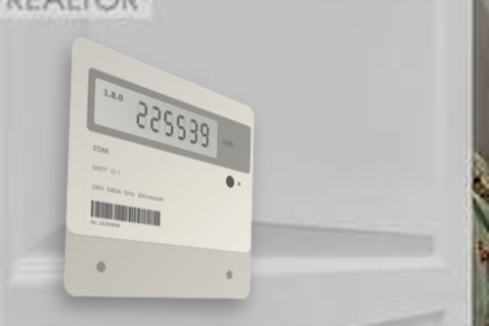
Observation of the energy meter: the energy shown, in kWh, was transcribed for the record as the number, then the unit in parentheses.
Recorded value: 225539 (kWh)
